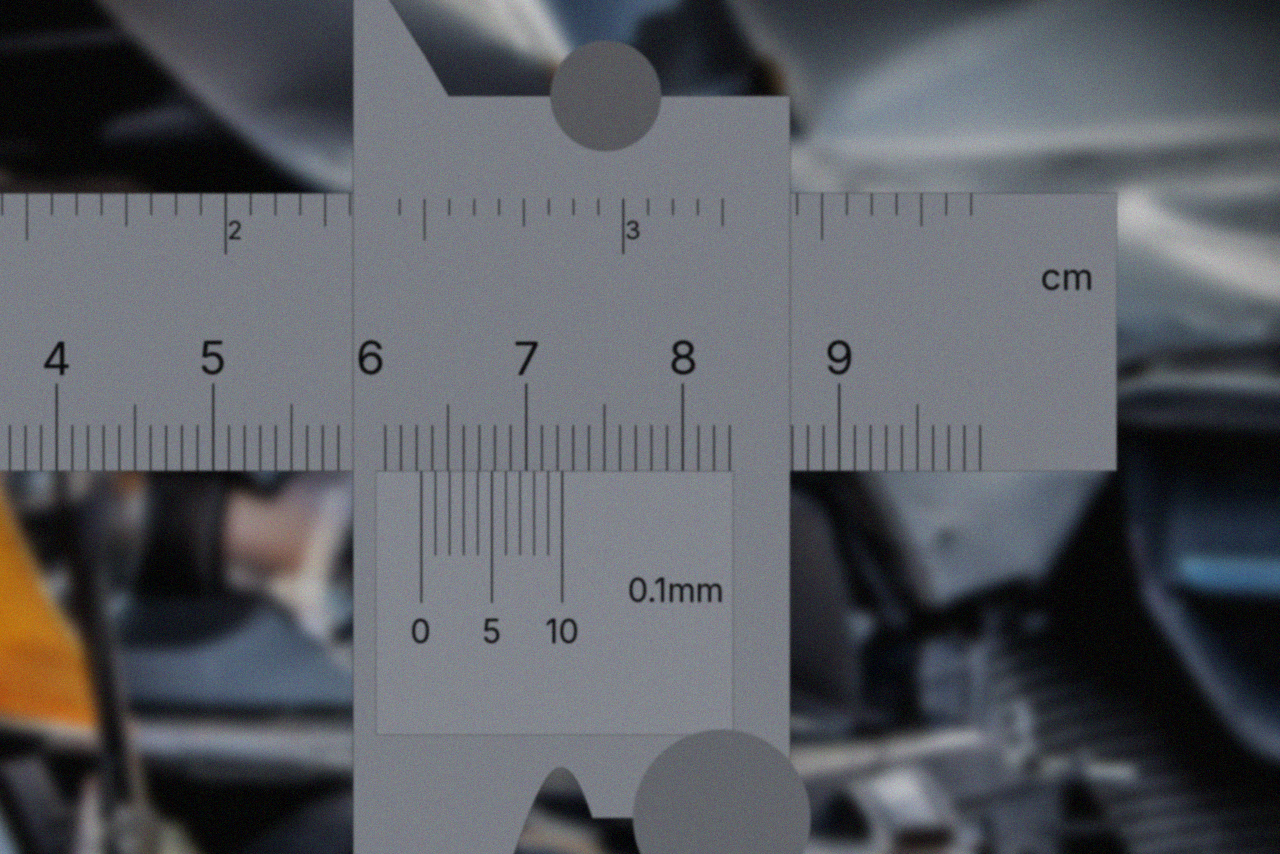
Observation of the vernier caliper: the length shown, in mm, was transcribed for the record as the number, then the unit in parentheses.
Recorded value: 63.3 (mm)
